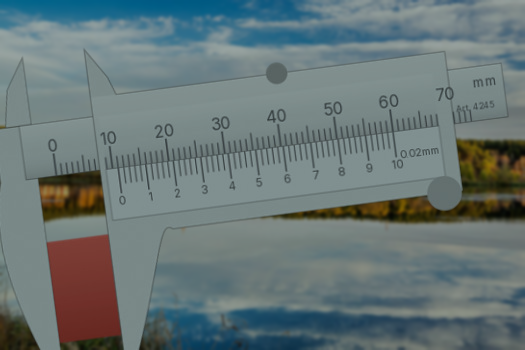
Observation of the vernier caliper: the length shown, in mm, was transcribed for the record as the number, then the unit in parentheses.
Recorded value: 11.0 (mm)
